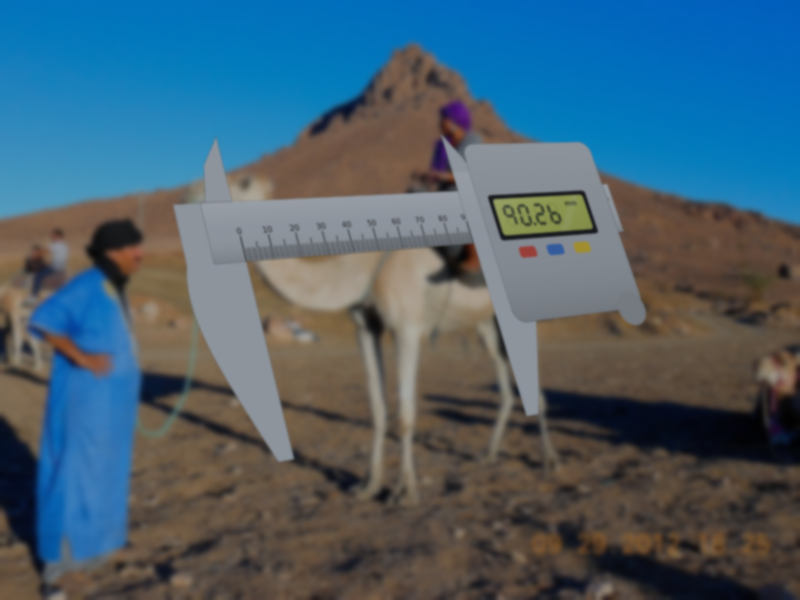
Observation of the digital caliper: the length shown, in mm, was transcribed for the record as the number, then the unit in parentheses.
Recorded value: 90.26 (mm)
